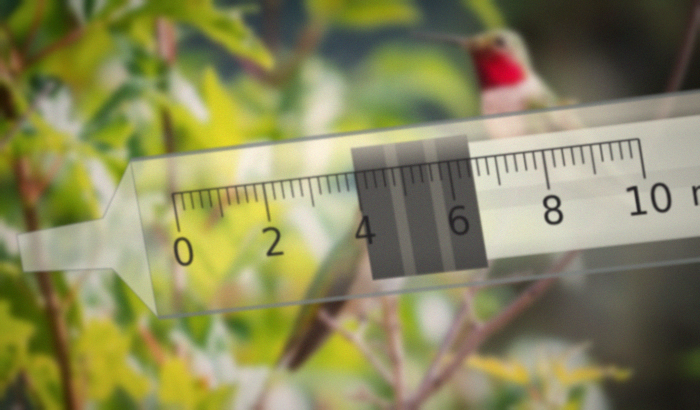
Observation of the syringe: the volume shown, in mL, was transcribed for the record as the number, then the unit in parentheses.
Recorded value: 4 (mL)
